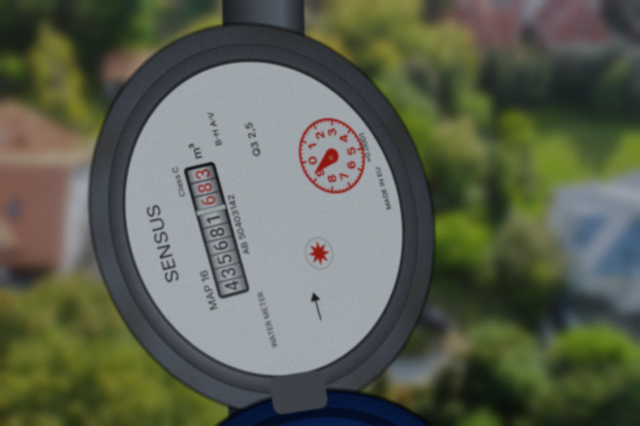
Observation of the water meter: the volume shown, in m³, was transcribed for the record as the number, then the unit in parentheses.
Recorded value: 435681.6829 (m³)
